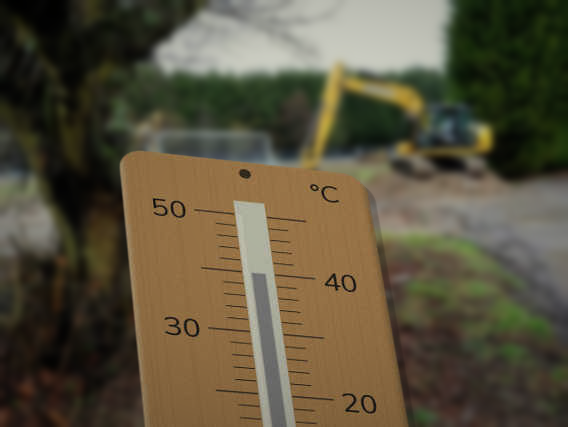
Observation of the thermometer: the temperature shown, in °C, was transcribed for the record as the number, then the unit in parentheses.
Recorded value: 40 (°C)
